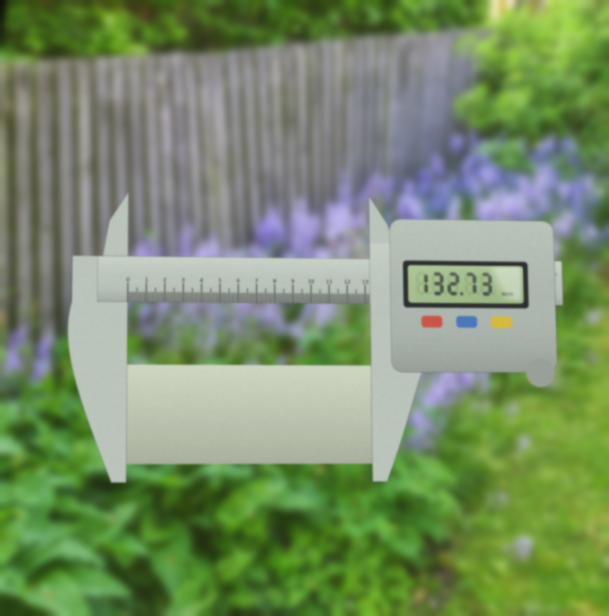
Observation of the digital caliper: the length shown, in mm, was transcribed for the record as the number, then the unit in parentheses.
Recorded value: 132.73 (mm)
